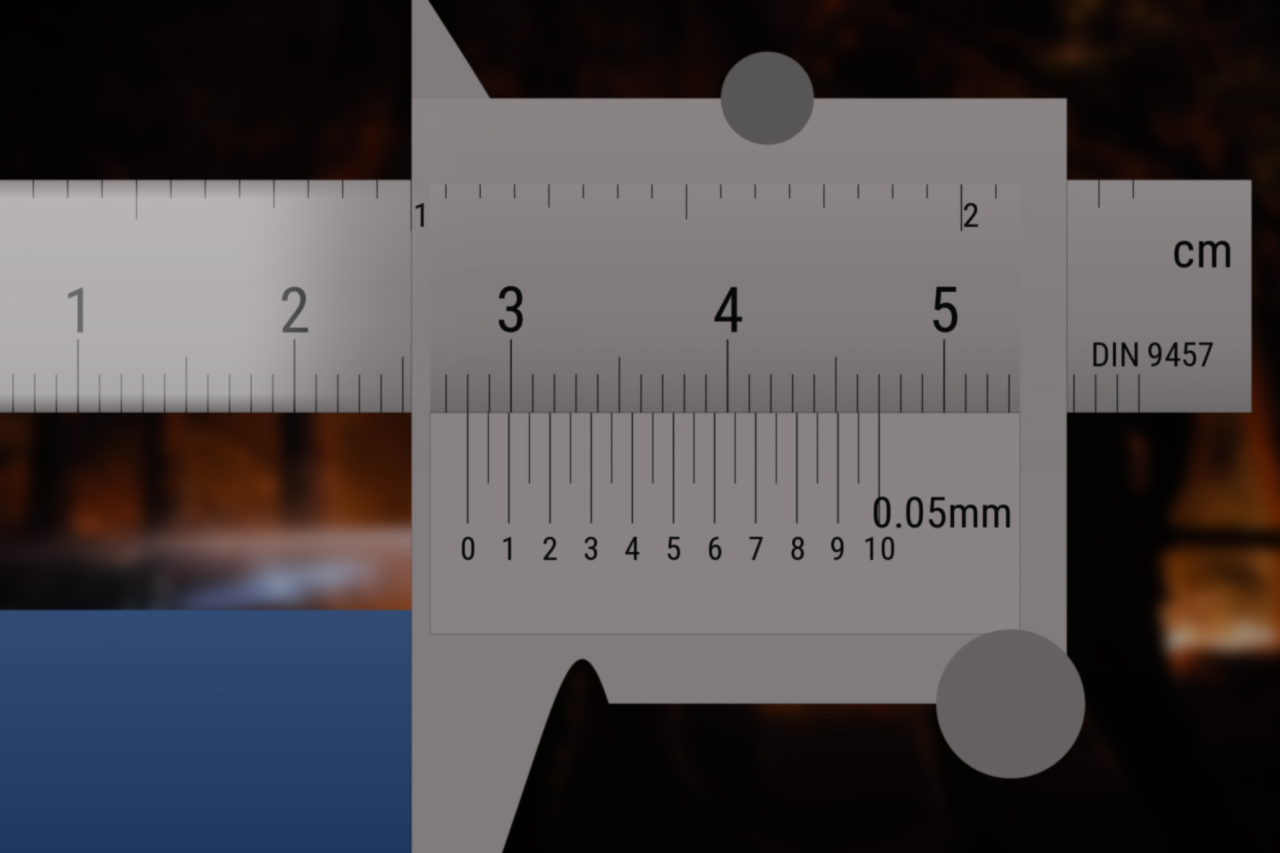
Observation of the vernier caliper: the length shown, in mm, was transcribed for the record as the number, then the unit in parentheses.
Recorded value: 28.0 (mm)
